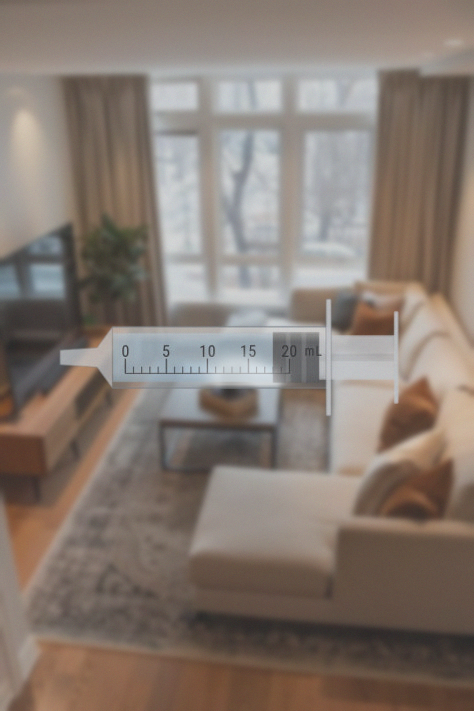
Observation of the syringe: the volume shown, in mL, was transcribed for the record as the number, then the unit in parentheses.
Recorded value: 18 (mL)
